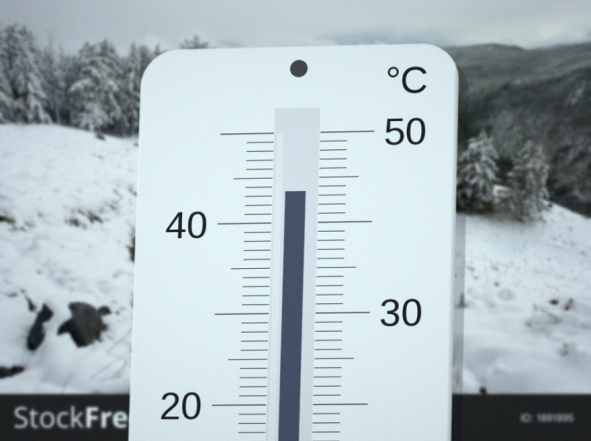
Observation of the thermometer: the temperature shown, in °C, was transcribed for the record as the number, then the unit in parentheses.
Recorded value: 43.5 (°C)
